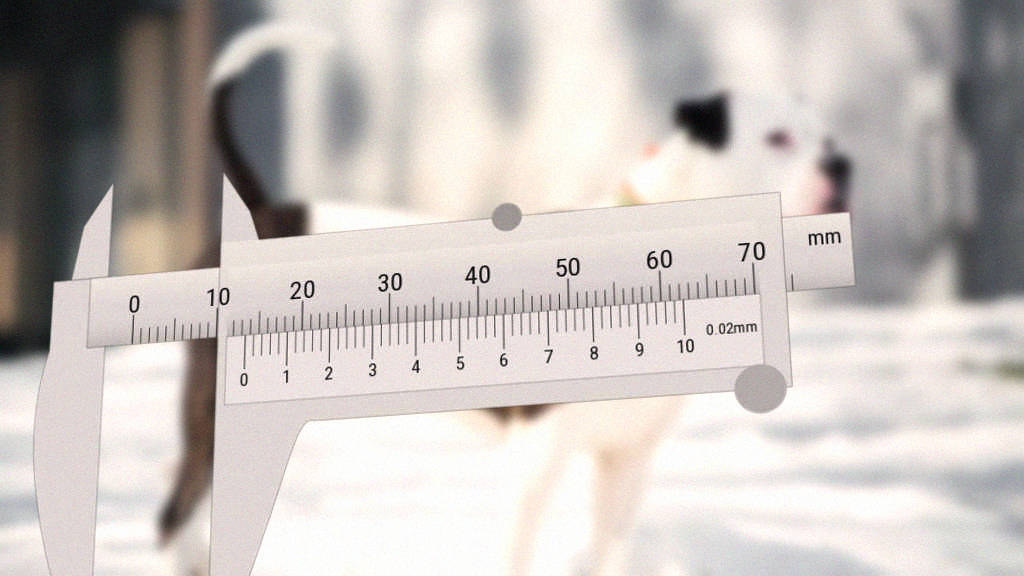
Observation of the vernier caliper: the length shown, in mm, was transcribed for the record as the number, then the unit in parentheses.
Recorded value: 13.4 (mm)
